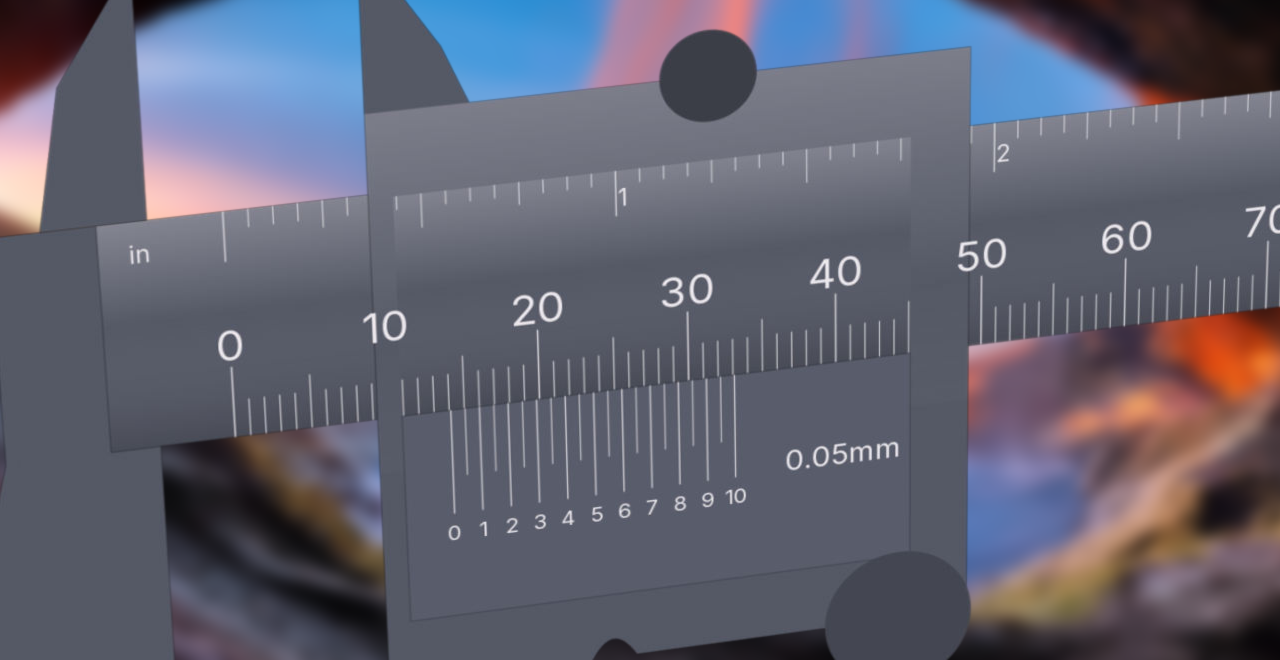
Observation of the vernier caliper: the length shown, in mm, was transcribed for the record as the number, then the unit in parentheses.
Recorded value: 14.1 (mm)
